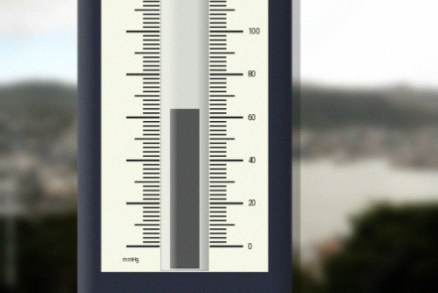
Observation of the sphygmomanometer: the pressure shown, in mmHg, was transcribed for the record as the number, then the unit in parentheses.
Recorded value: 64 (mmHg)
